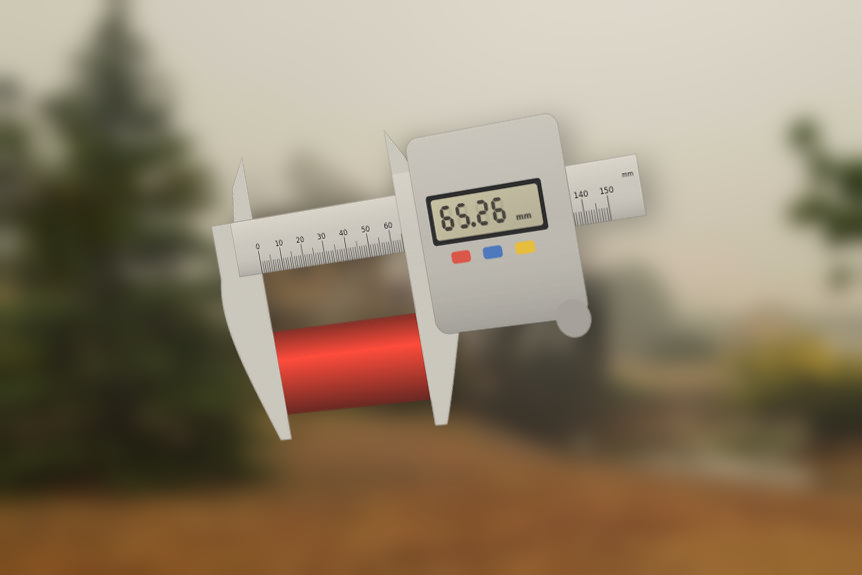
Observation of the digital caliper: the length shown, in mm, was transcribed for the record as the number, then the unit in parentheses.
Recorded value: 65.26 (mm)
